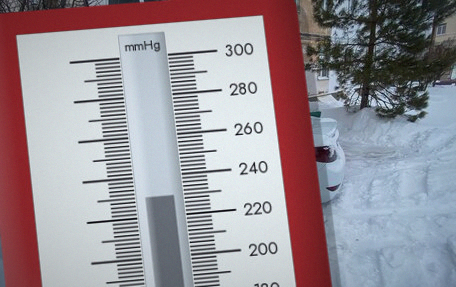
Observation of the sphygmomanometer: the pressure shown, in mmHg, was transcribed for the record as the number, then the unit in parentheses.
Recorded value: 230 (mmHg)
